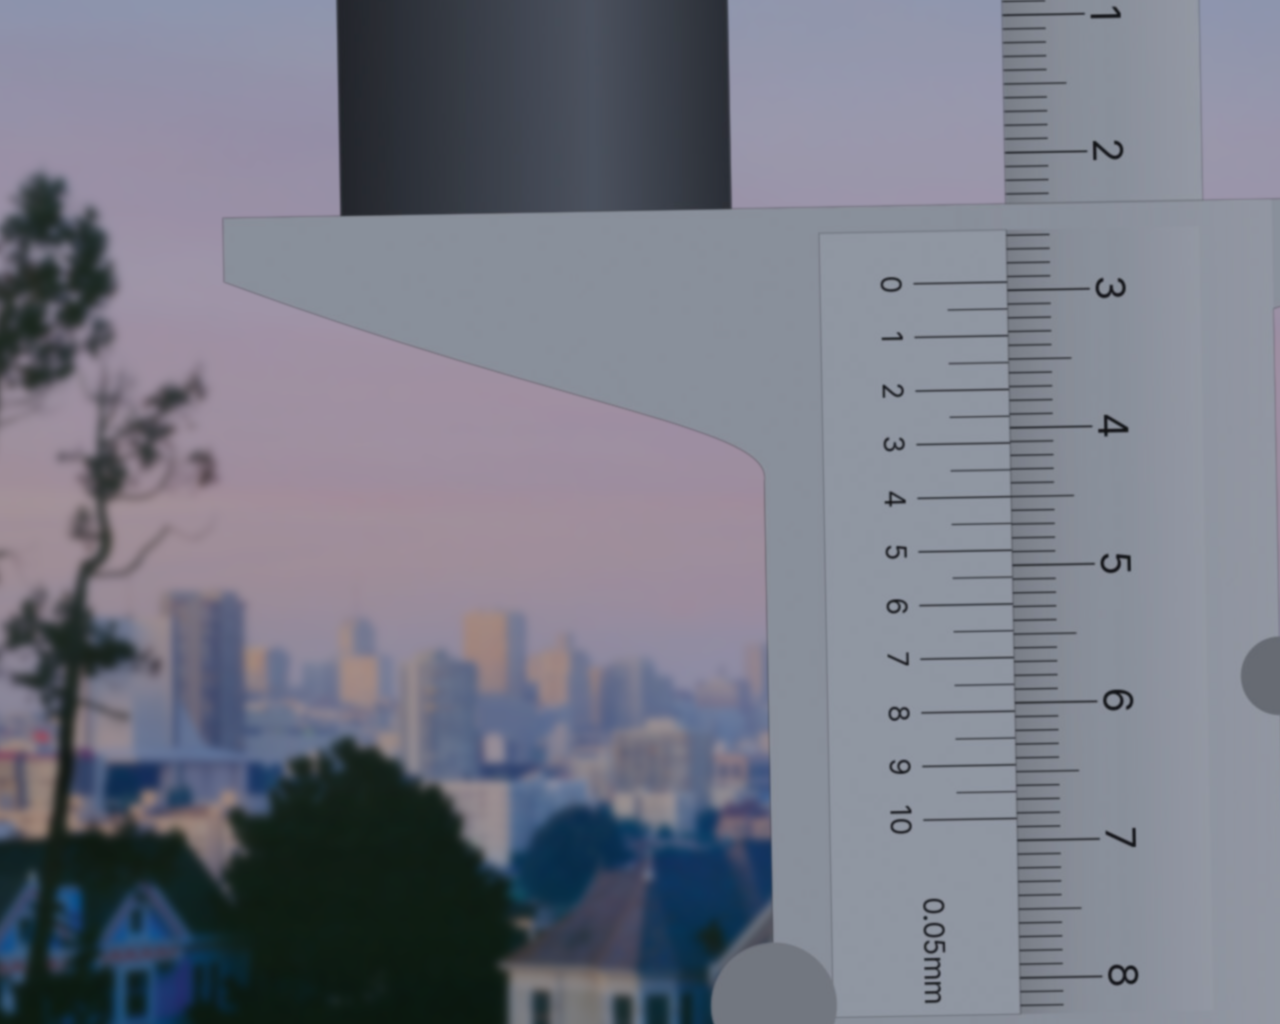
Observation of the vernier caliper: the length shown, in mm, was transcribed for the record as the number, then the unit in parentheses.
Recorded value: 29.4 (mm)
